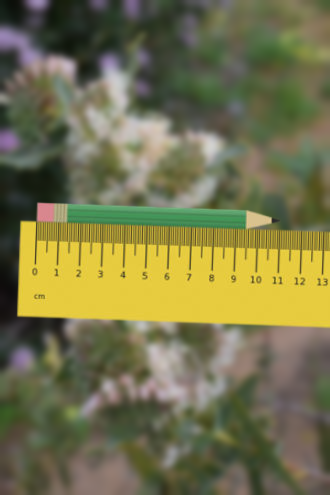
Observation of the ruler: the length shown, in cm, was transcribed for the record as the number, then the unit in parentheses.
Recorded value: 11 (cm)
